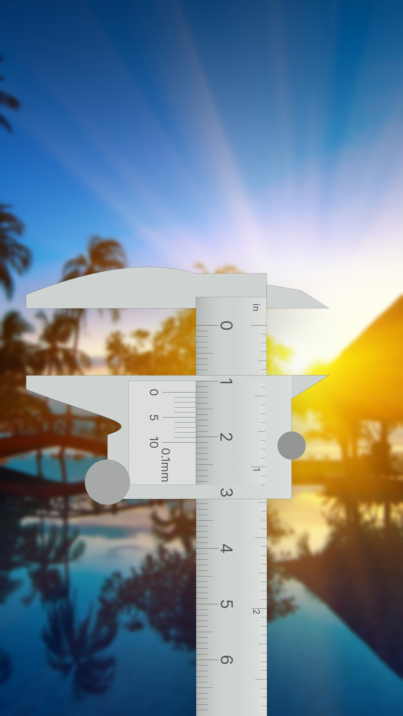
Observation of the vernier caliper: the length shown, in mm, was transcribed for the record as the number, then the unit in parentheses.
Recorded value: 12.0 (mm)
